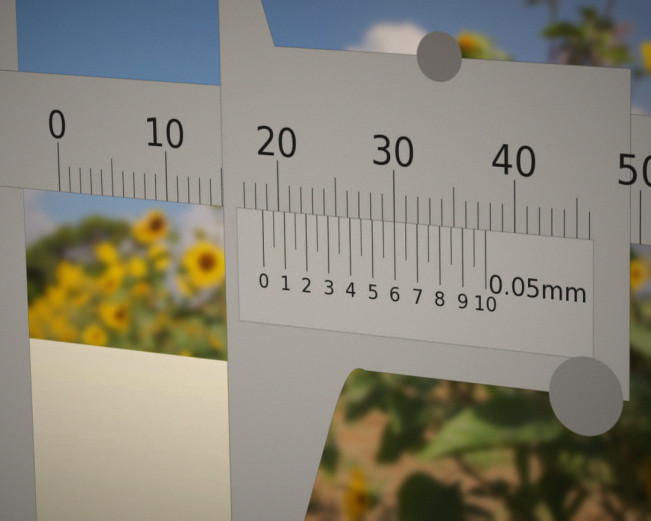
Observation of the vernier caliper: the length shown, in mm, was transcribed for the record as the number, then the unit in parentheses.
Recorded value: 18.6 (mm)
